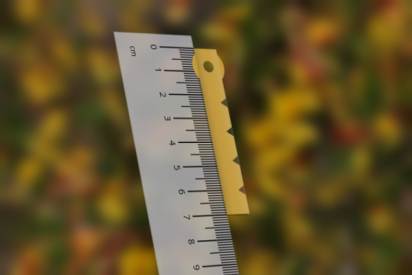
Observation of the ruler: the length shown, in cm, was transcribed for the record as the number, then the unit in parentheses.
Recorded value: 7 (cm)
